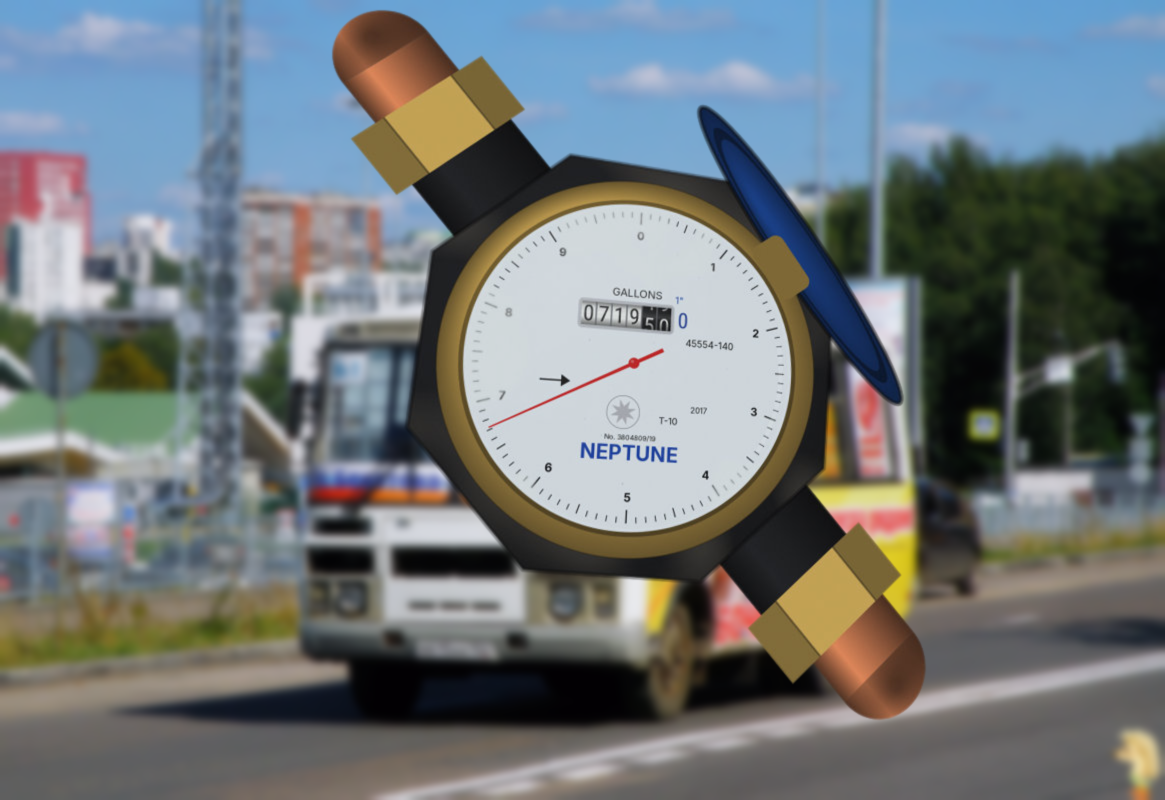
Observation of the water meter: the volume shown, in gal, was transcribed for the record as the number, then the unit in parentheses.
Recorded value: 719496.7 (gal)
